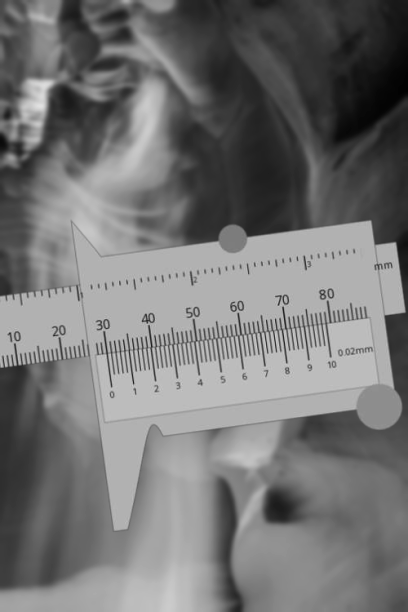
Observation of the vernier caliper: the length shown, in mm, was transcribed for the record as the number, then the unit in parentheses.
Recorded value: 30.0 (mm)
